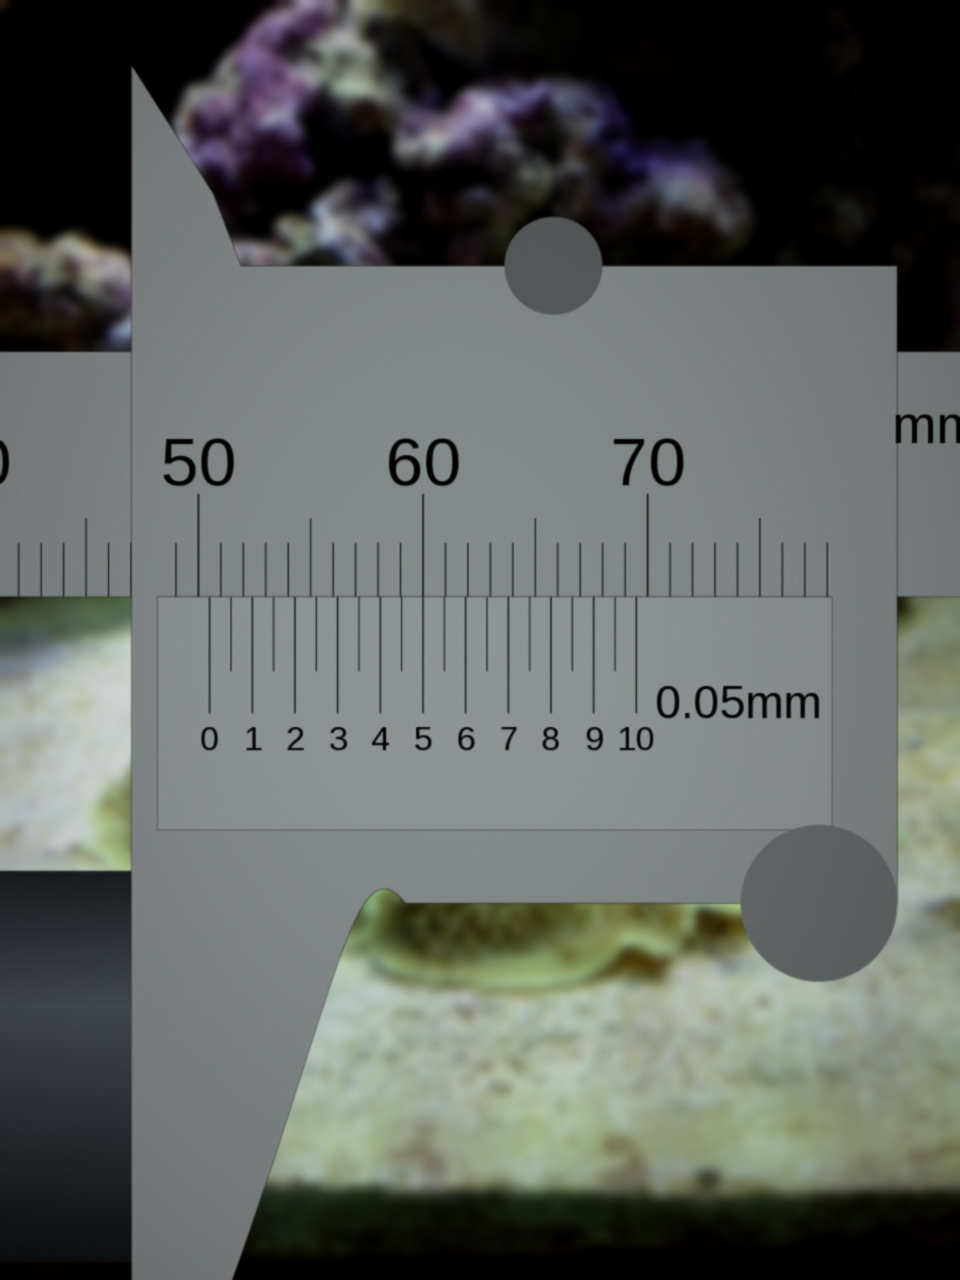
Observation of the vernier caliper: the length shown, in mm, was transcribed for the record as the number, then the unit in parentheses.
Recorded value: 50.5 (mm)
